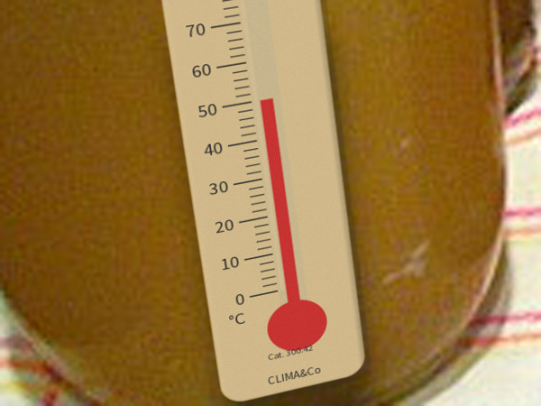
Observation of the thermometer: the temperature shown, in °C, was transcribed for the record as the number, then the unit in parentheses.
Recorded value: 50 (°C)
